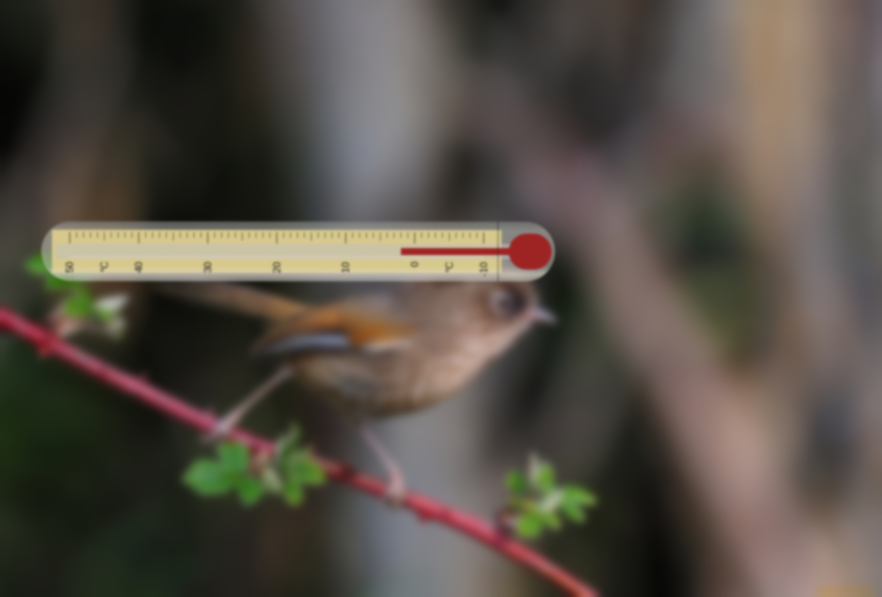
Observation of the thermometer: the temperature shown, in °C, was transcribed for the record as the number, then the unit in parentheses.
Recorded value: 2 (°C)
